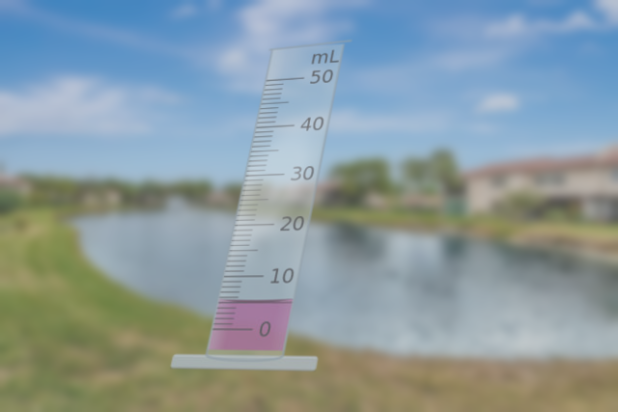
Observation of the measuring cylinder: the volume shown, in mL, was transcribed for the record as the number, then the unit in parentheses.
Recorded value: 5 (mL)
